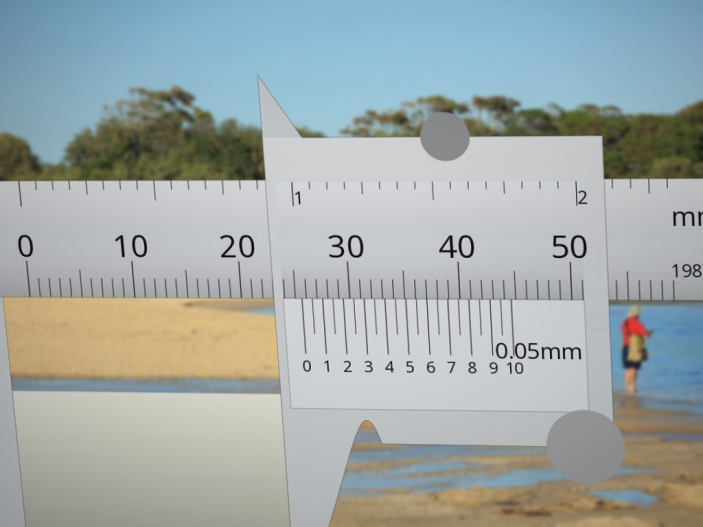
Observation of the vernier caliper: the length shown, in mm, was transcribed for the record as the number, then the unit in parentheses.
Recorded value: 25.6 (mm)
